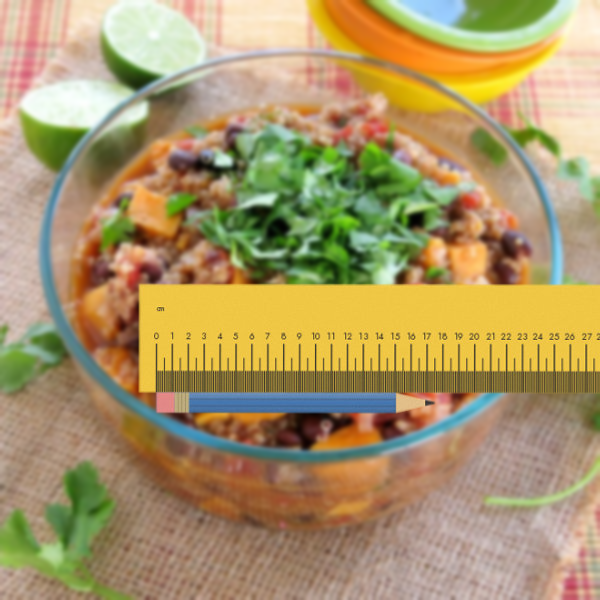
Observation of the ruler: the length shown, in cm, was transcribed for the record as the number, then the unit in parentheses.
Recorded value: 17.5 (cm)
